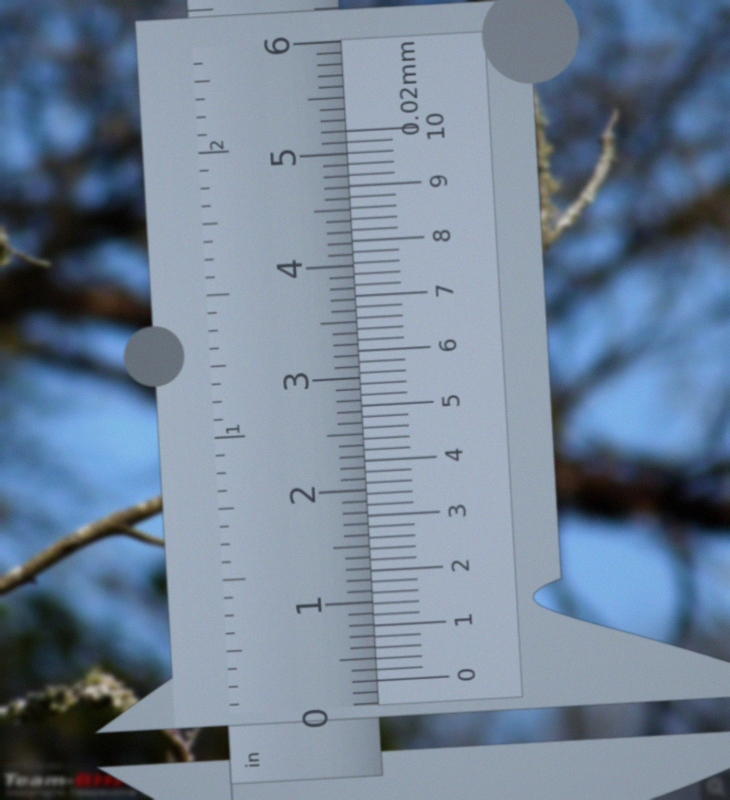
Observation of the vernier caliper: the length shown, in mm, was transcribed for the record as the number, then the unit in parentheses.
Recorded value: 3.0 (mm)
